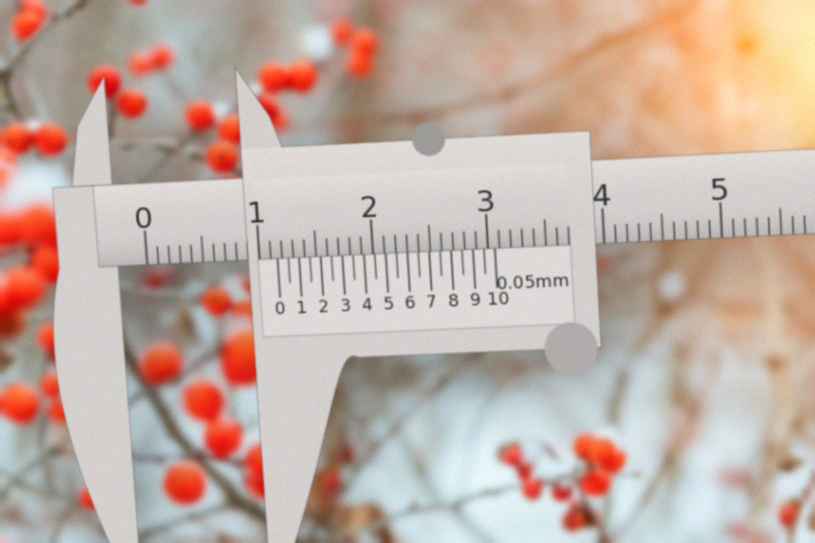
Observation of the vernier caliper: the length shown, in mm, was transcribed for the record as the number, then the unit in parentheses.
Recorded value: 11.6 (mm)
